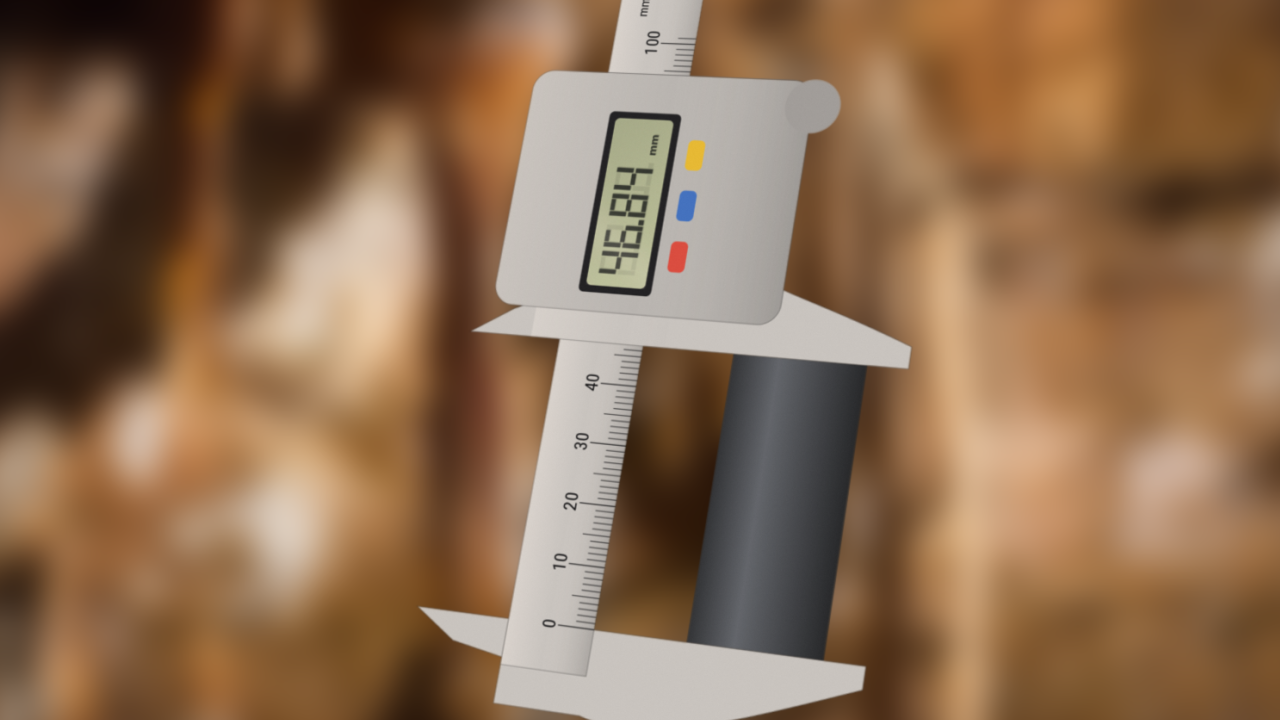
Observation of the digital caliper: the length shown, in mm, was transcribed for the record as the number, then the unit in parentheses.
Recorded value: 46.84 (mm)
